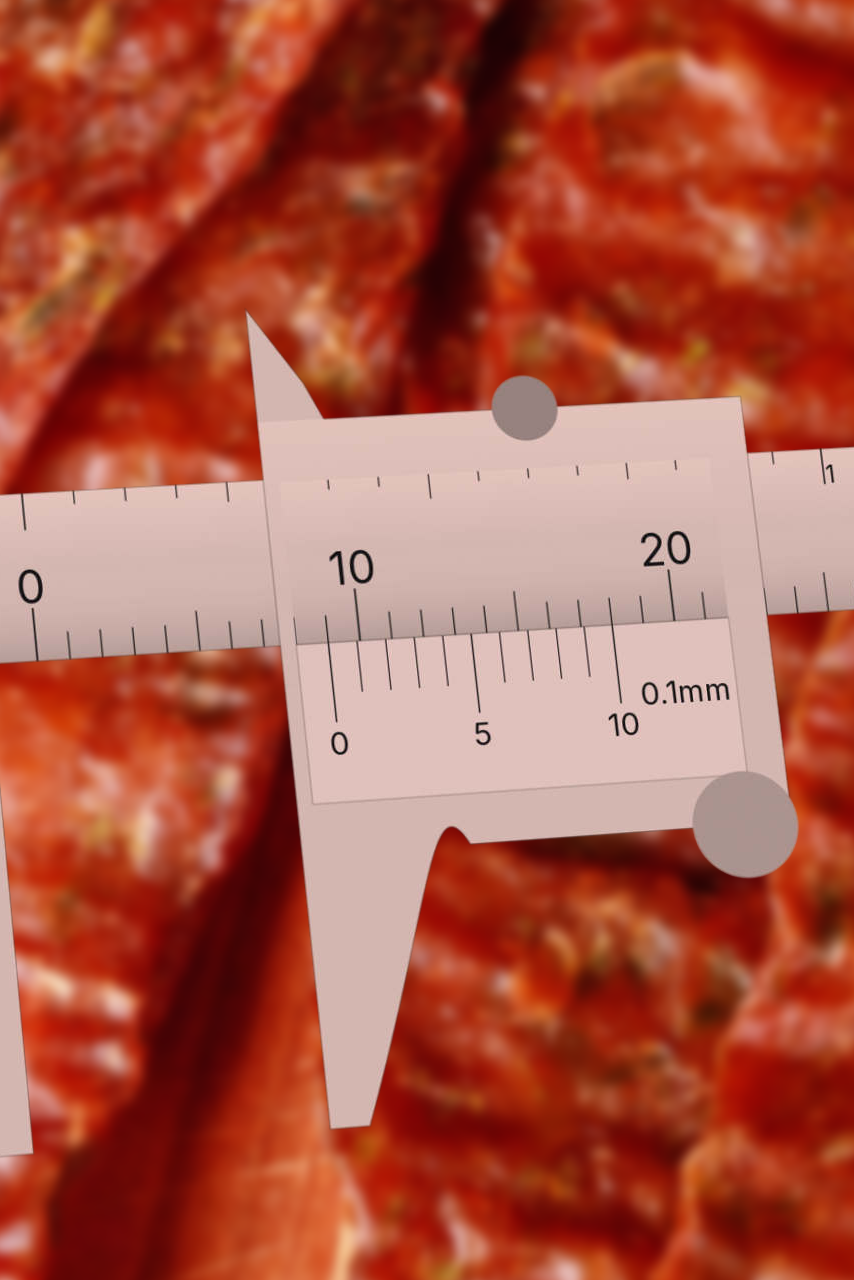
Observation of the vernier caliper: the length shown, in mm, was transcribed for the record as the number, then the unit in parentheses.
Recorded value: 9.0 (mm)
